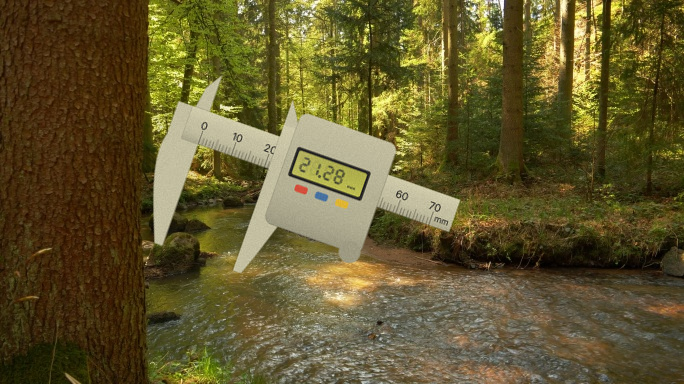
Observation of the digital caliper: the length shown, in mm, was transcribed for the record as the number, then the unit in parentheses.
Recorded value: 21.28 (mm)
